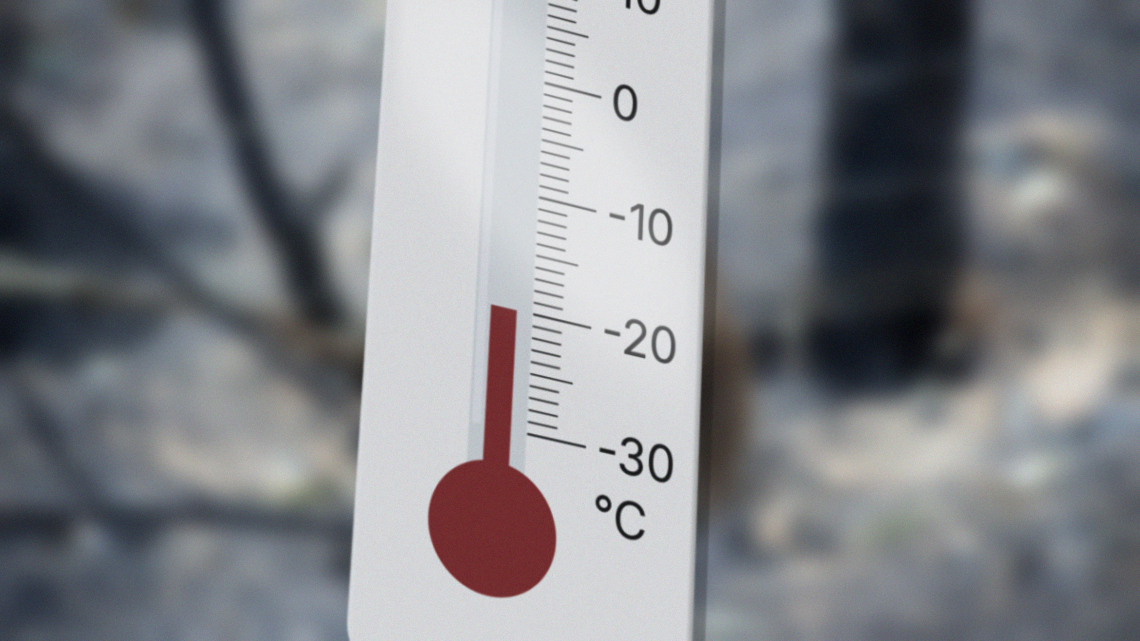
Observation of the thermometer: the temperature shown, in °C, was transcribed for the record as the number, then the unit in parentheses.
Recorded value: -20 (°C)
